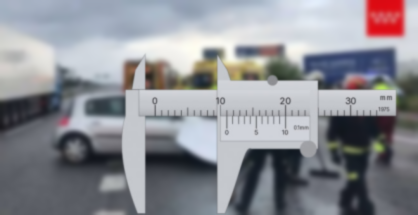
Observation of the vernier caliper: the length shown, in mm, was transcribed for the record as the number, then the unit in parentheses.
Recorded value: 11.0 (mm)
